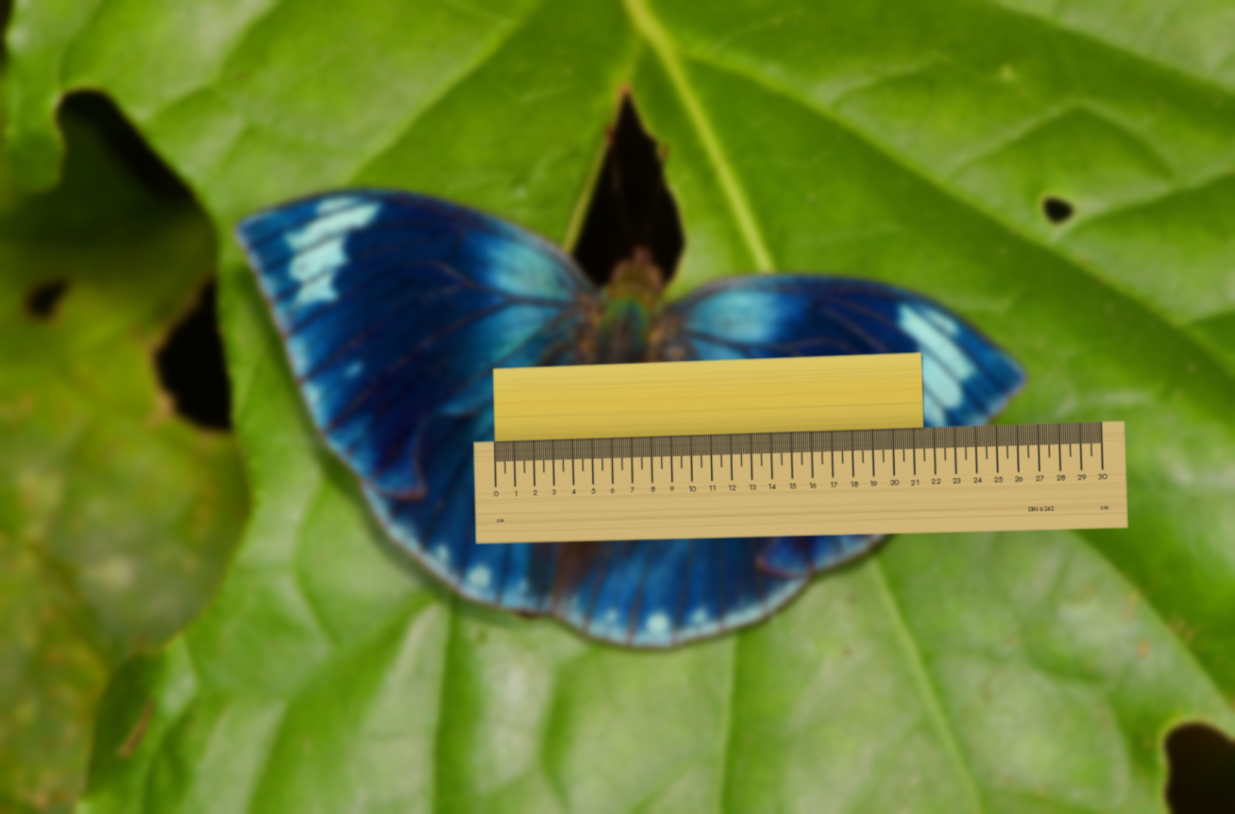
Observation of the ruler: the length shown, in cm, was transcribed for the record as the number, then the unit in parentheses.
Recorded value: 21.5 (cm)
